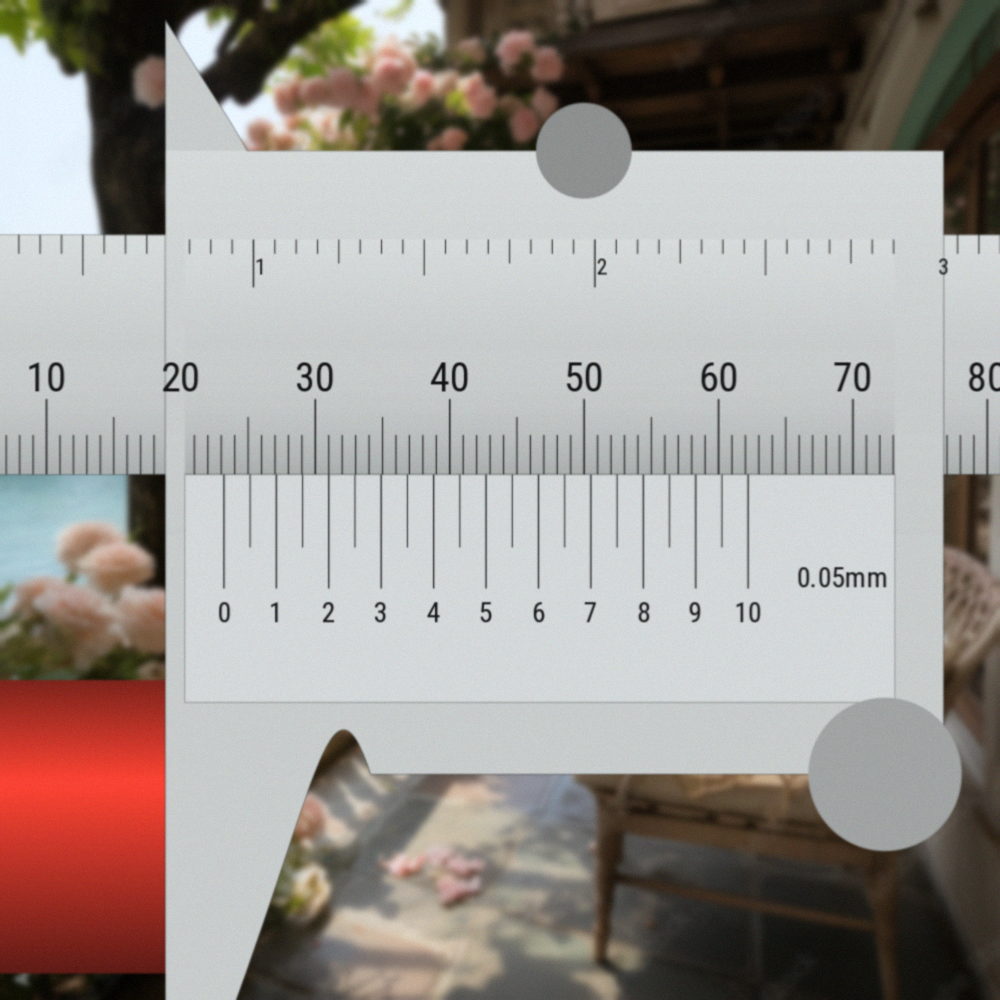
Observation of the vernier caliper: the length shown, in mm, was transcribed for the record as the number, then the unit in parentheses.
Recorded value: 23.2 (mm)
